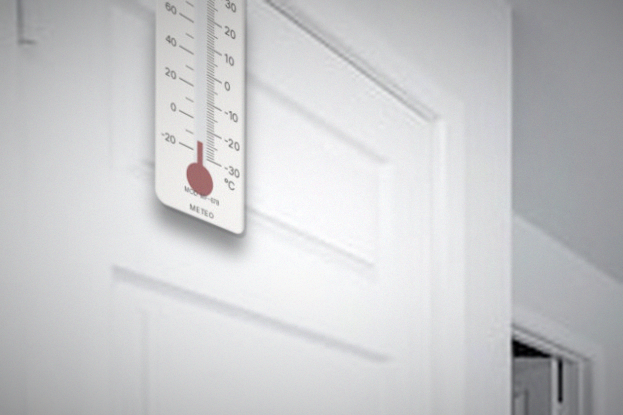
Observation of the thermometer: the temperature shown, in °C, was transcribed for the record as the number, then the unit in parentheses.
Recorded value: -25 (°C)
